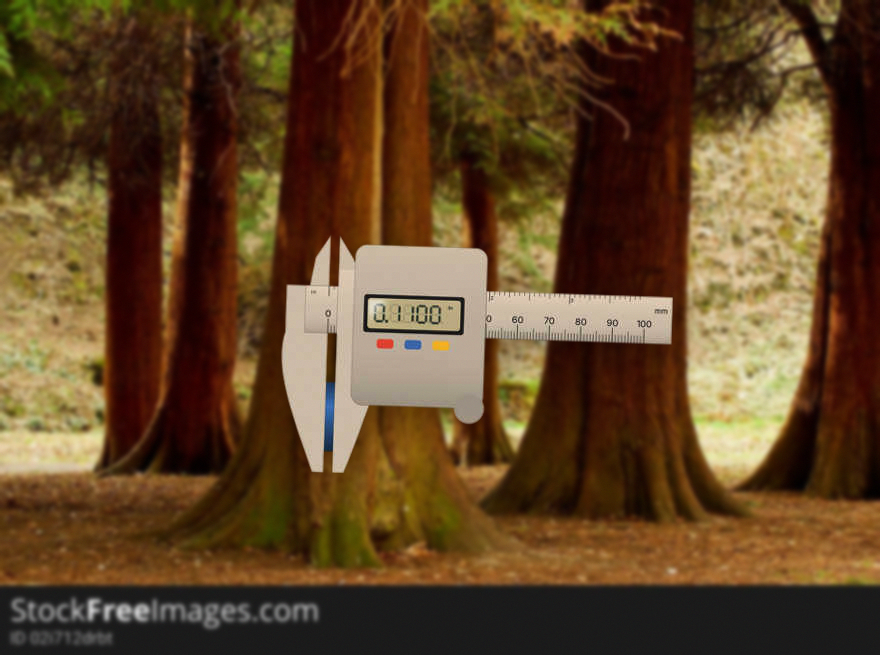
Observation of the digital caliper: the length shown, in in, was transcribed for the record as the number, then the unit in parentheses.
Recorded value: 0.1100 (in)
